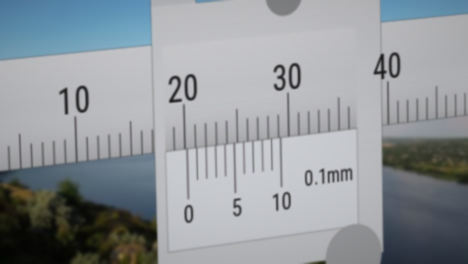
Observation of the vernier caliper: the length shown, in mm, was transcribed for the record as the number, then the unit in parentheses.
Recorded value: 20.2 (mm)
